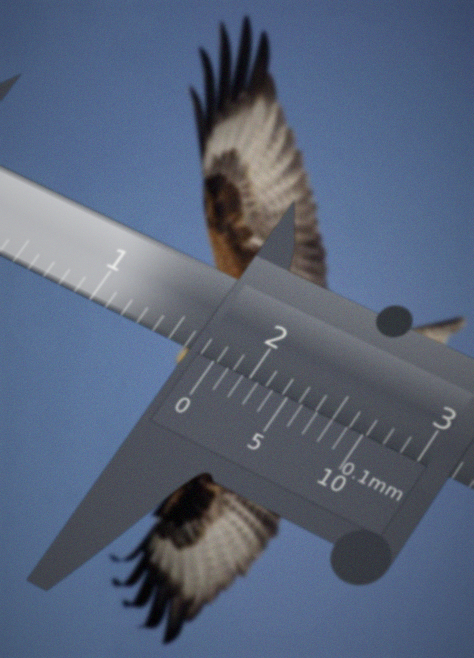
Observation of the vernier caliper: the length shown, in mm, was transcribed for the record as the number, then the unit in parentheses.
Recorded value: 17.8 (mm)
